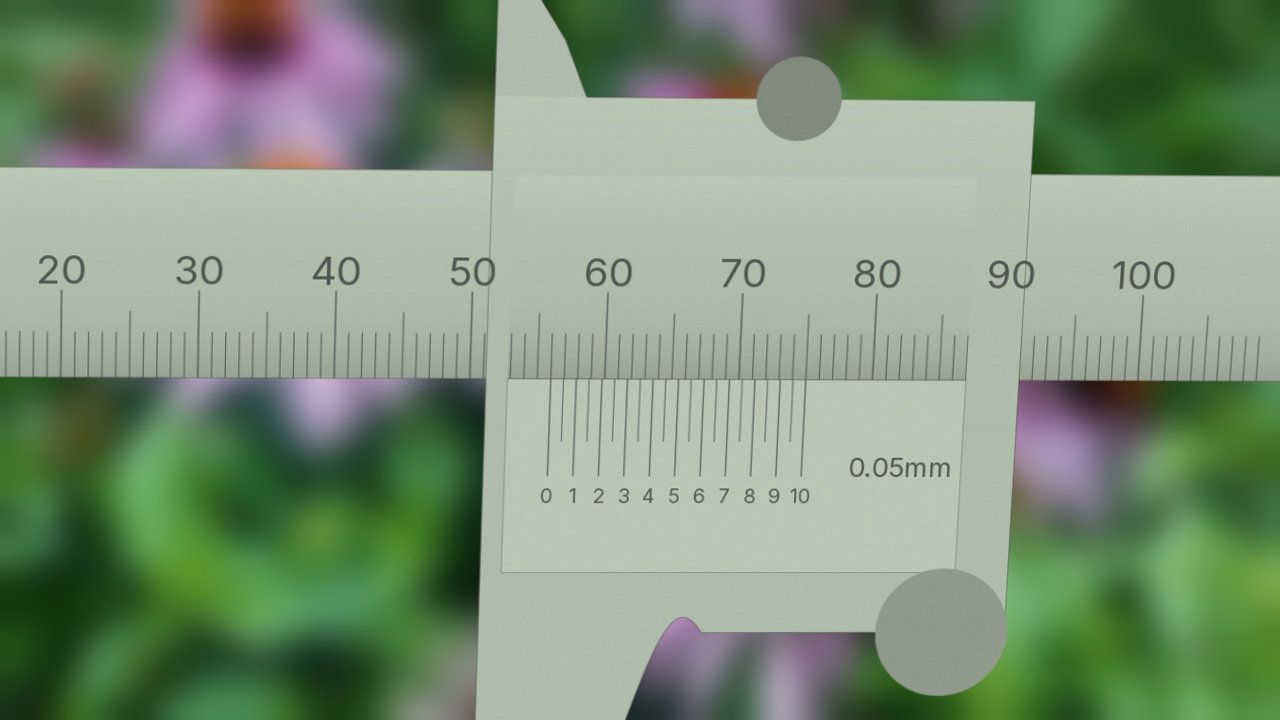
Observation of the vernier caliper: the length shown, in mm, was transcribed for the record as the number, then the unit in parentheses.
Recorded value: 56.0 (mm)
